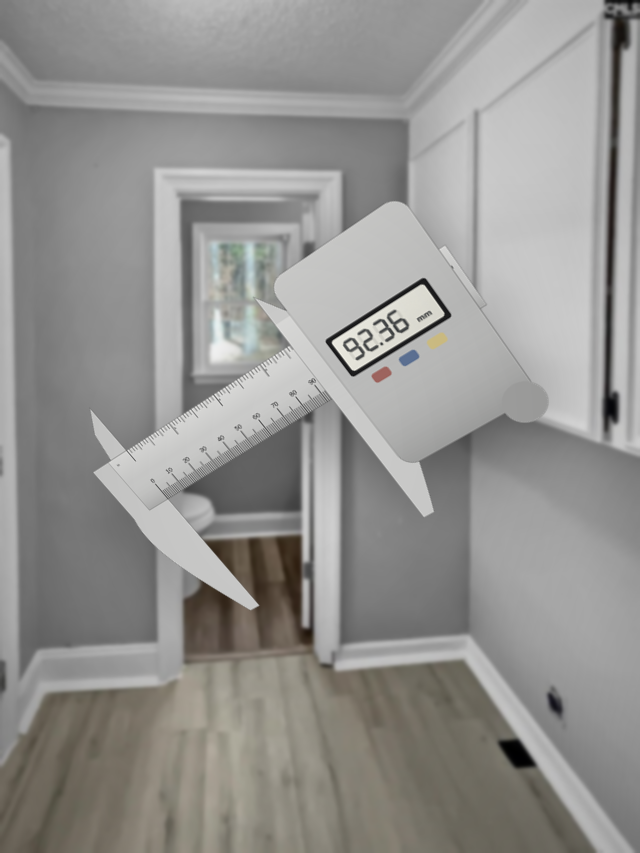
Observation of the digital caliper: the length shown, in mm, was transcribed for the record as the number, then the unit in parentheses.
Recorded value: 92.36 (mm)
